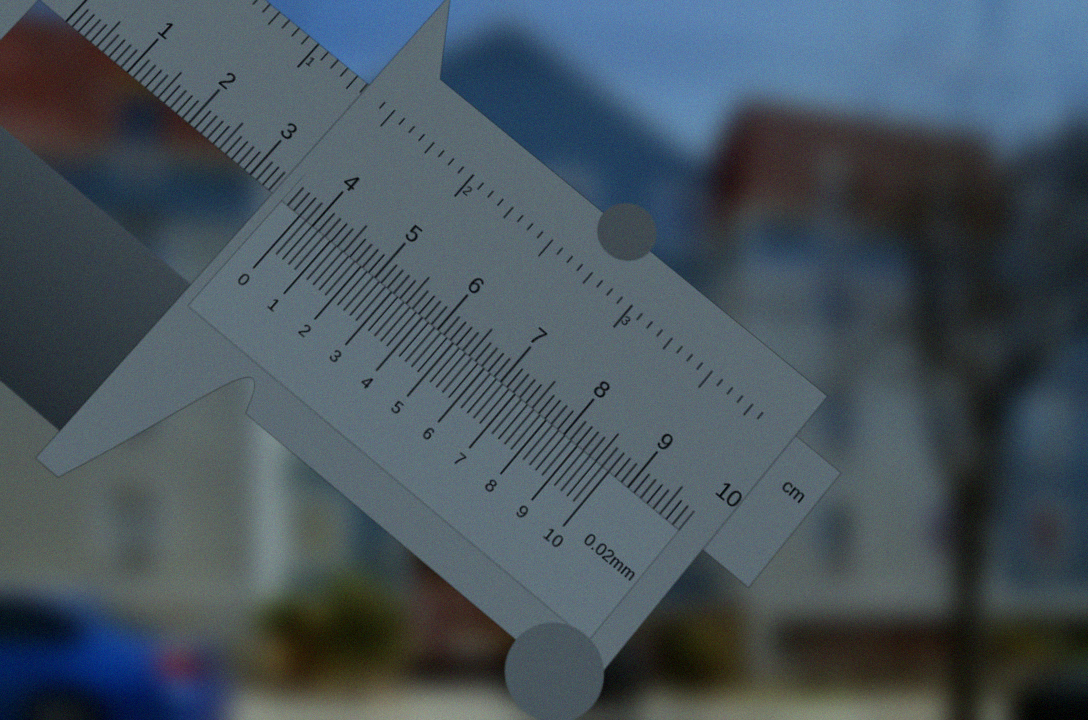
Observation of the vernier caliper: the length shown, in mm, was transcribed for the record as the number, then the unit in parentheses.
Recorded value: 38.0 (mm)
